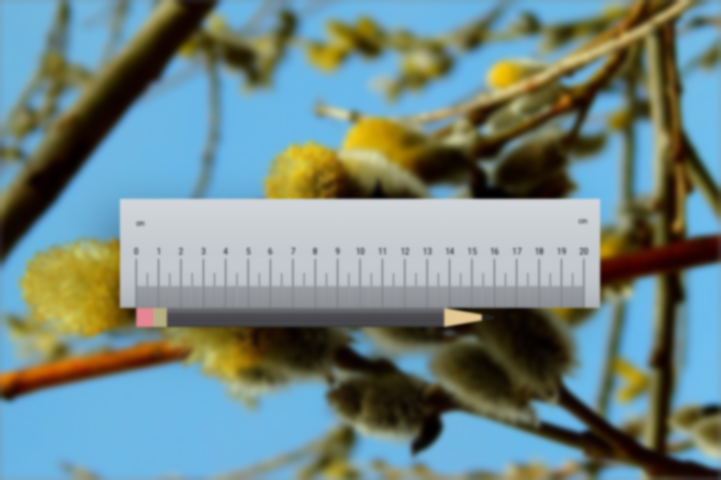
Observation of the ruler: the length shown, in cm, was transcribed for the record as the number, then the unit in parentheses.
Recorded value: 16 (cm)
